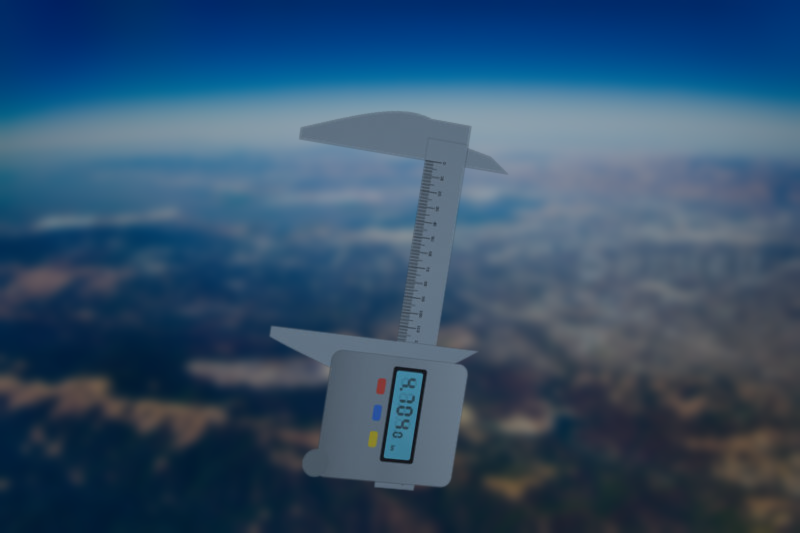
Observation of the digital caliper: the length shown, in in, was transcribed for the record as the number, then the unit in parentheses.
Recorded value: 4.7040 (in)
